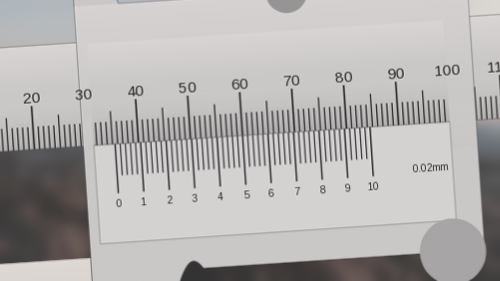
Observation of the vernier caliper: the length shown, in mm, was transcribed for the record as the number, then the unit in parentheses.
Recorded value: 35.5 (mm)
